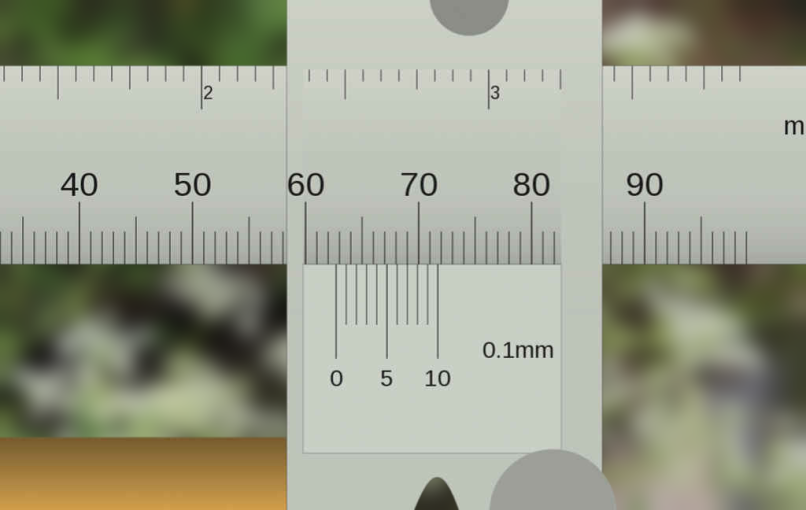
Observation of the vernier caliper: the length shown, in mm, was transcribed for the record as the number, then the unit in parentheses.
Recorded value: 62.7 (mm)
